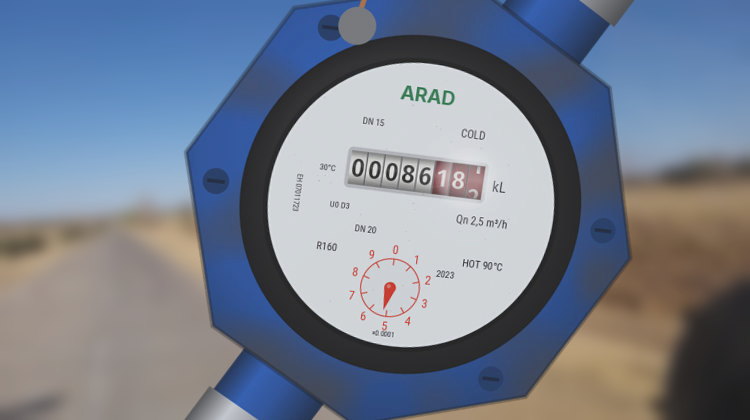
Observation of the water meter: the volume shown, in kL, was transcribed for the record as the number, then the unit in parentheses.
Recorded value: 86.1815 (kL)
